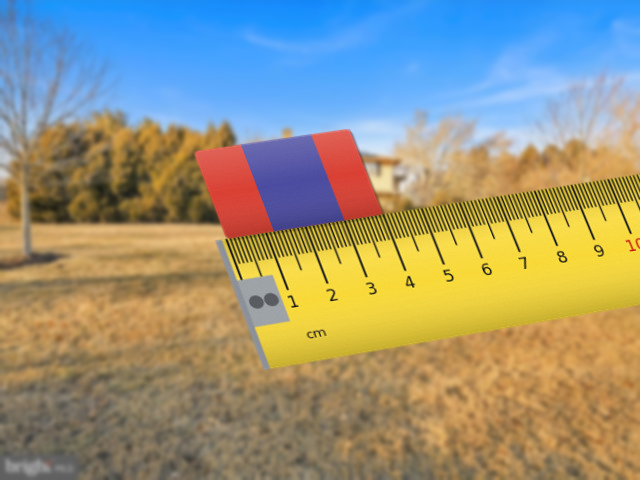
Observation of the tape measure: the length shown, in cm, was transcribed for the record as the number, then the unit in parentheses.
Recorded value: 4 (cm)
